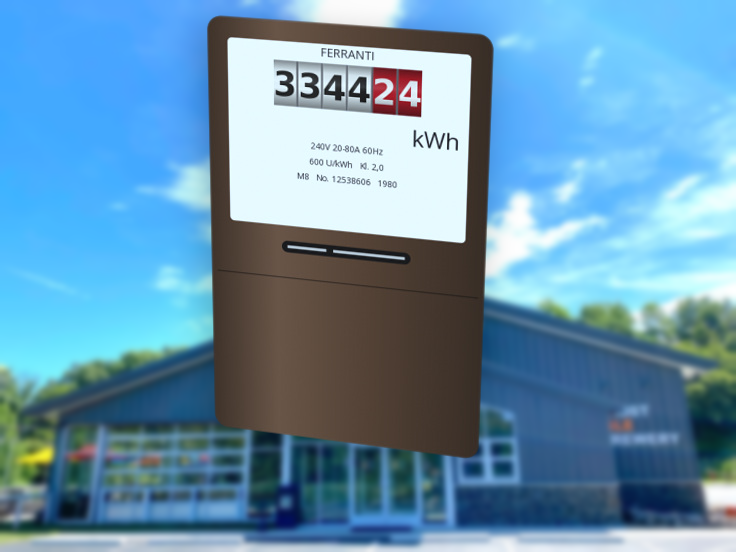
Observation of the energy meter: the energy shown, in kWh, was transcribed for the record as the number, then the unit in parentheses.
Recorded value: 3344.24 (kWh)
